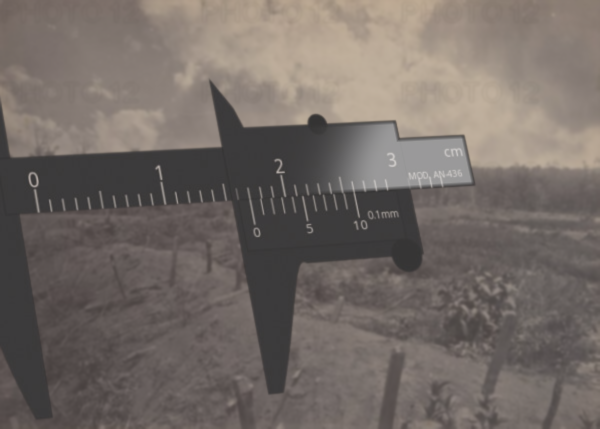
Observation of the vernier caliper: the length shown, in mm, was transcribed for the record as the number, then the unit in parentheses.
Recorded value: 17.0 (mm)
